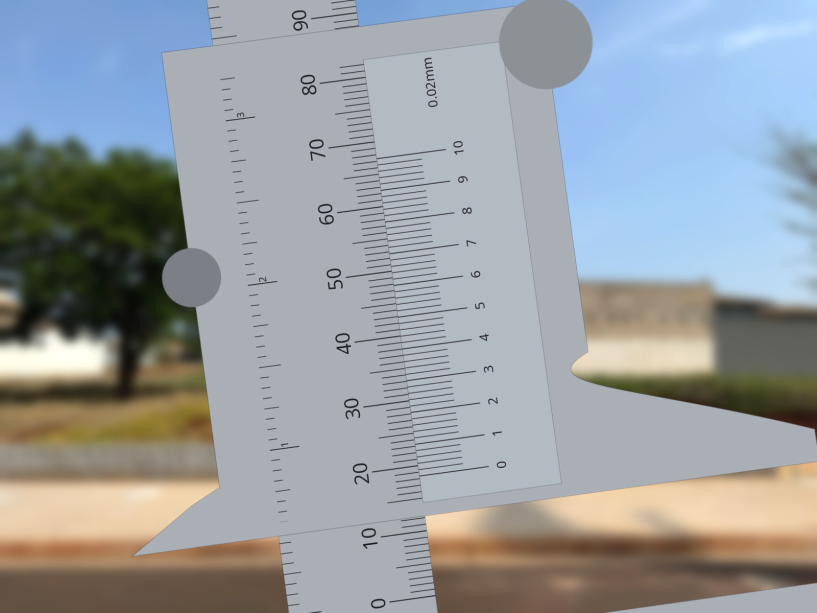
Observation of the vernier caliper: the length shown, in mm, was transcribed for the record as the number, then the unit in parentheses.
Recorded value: 18.4 (mm)
